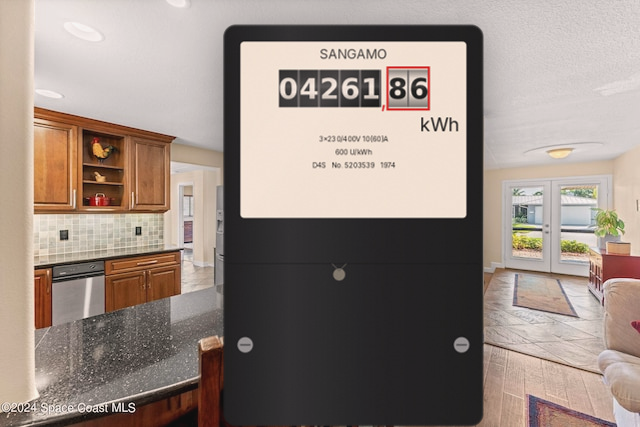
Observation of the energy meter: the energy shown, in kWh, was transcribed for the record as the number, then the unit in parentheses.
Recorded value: 4261.86 (kWh)
